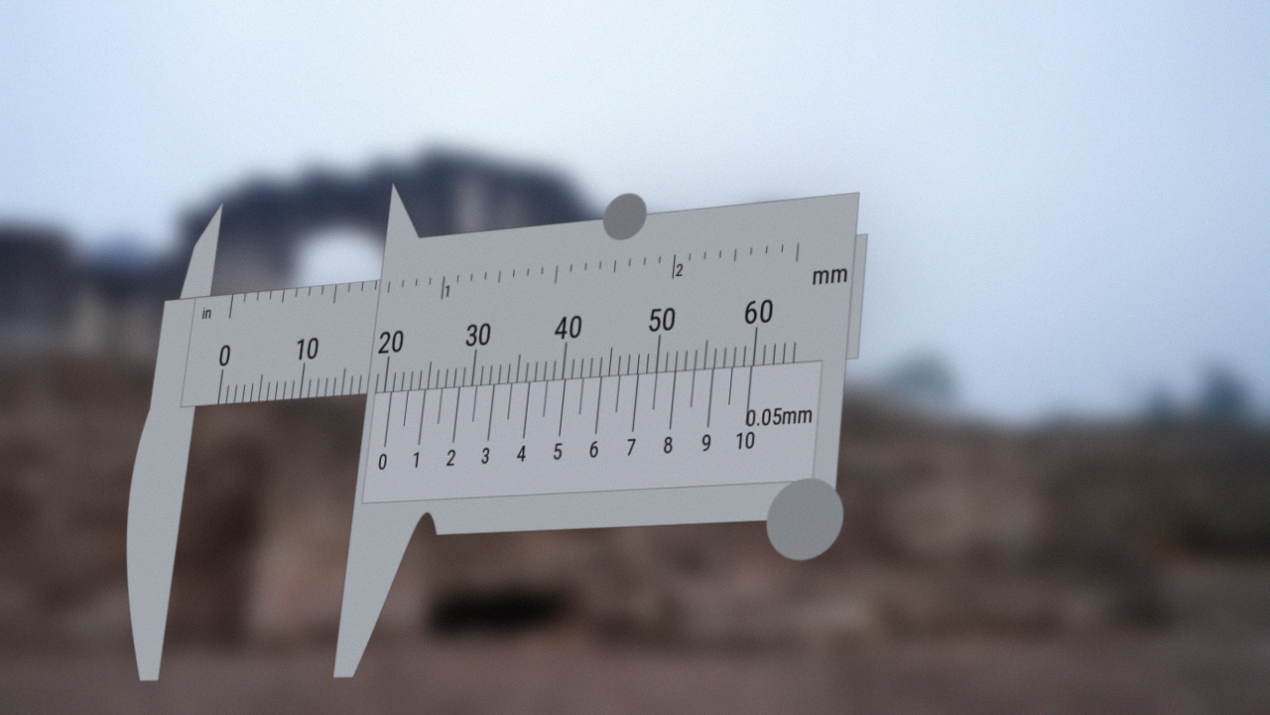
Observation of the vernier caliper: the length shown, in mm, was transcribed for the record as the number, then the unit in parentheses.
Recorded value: 20.8 (mm)
